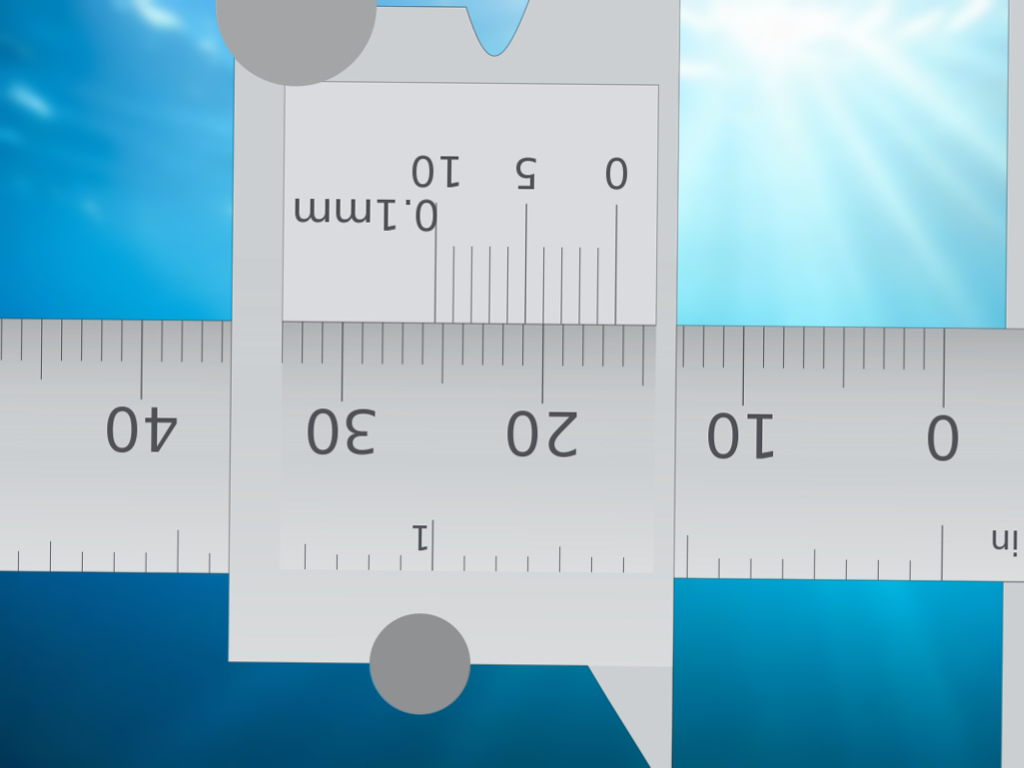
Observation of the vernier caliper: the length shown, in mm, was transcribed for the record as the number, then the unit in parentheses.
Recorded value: 16.4 (mm)
